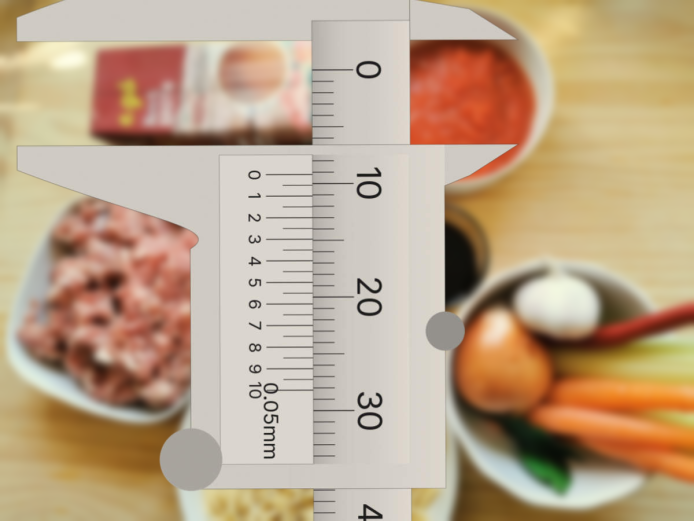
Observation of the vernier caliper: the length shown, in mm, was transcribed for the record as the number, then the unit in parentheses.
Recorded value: 9.2 (mm)
